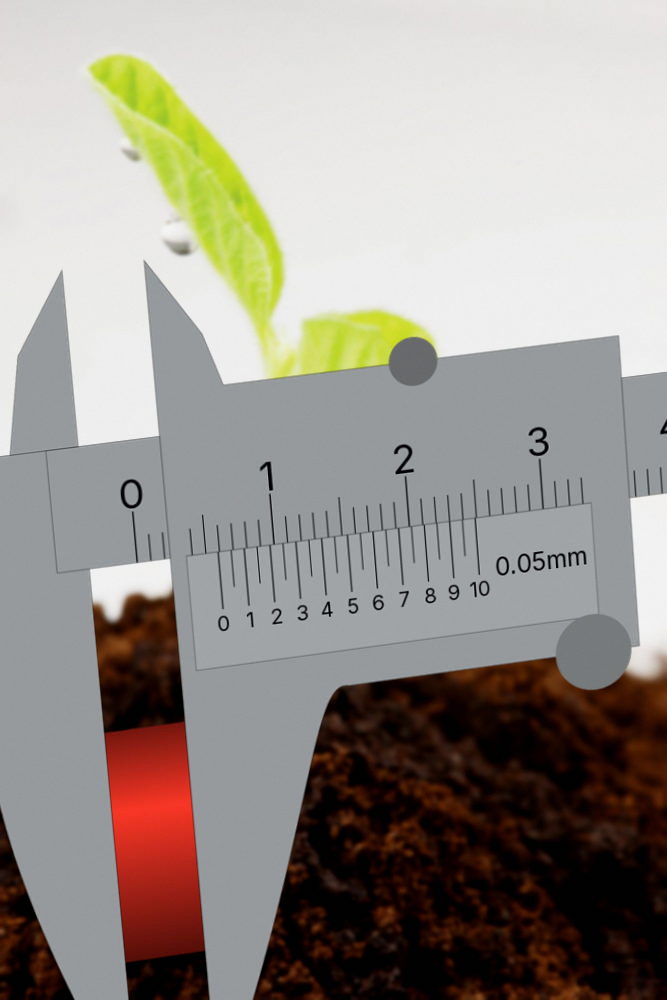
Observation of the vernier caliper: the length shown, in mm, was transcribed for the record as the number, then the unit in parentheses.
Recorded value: 5.9 (mm)
